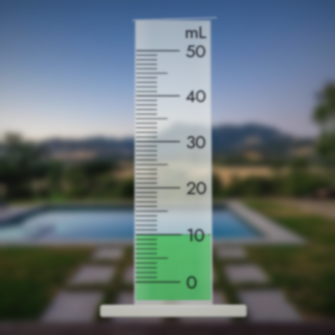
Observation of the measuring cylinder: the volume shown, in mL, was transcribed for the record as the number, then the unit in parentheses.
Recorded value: 10 (mL)
